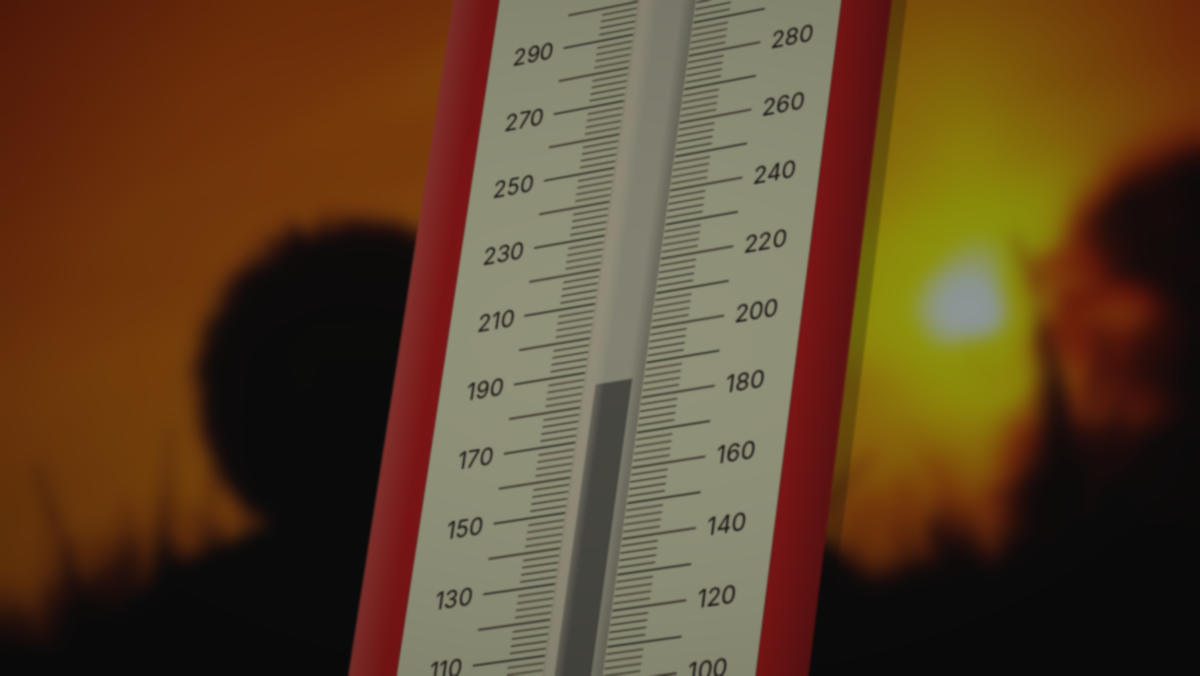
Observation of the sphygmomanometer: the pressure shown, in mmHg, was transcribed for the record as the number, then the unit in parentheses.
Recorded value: 186 (mmHg)
